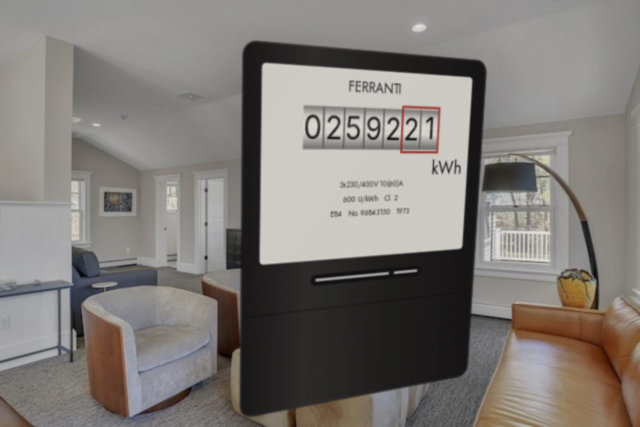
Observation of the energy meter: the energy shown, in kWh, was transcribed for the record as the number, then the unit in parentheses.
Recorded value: 2592.21 (kWh)
